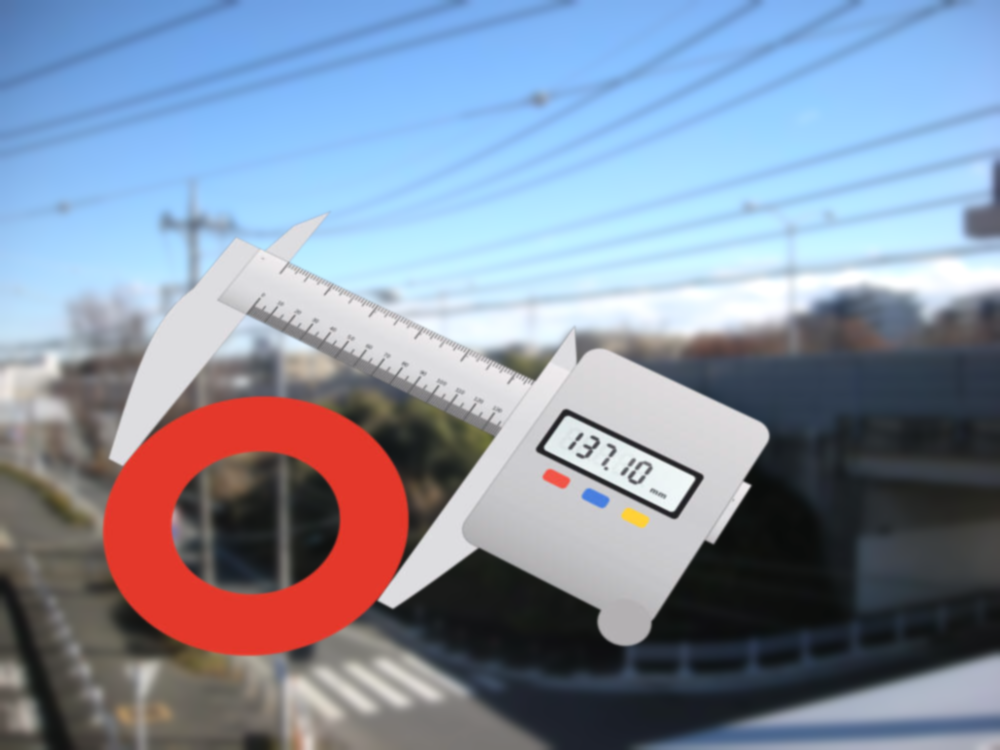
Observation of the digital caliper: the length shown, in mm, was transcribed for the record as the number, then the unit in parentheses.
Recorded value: 137.10 (mm)
